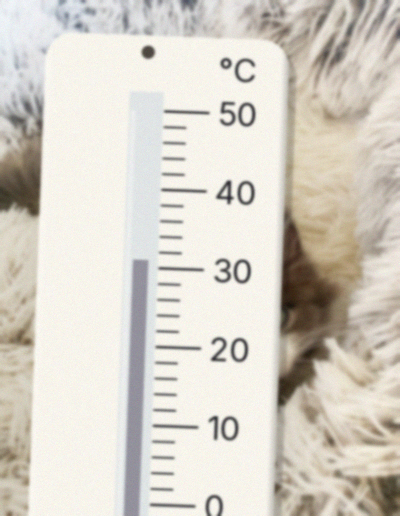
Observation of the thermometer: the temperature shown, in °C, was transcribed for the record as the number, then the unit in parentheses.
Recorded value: 31 (°C)
